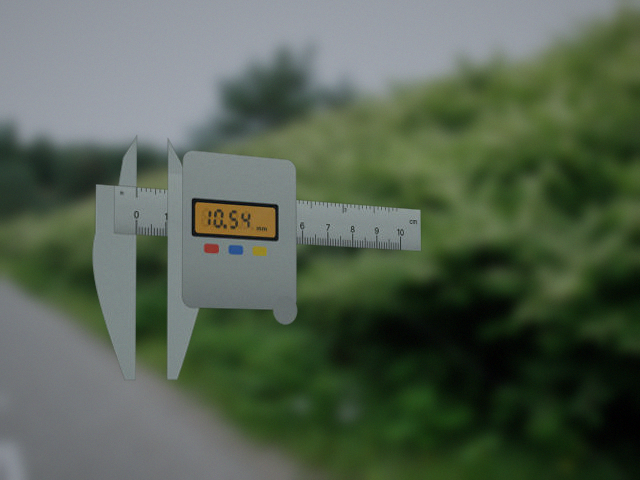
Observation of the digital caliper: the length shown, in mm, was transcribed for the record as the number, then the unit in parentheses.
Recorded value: 10.54 (mm)
